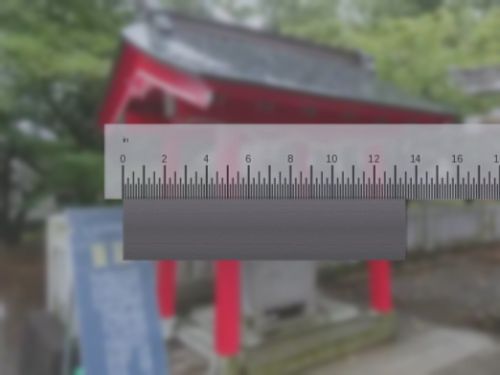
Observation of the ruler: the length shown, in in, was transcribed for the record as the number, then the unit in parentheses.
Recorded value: 13.5 (in)
